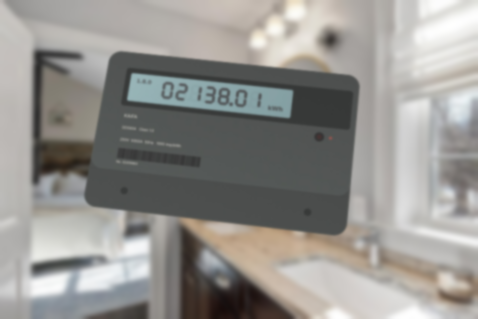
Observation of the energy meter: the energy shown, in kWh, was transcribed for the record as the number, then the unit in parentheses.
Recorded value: 2138.01 (kWh)
